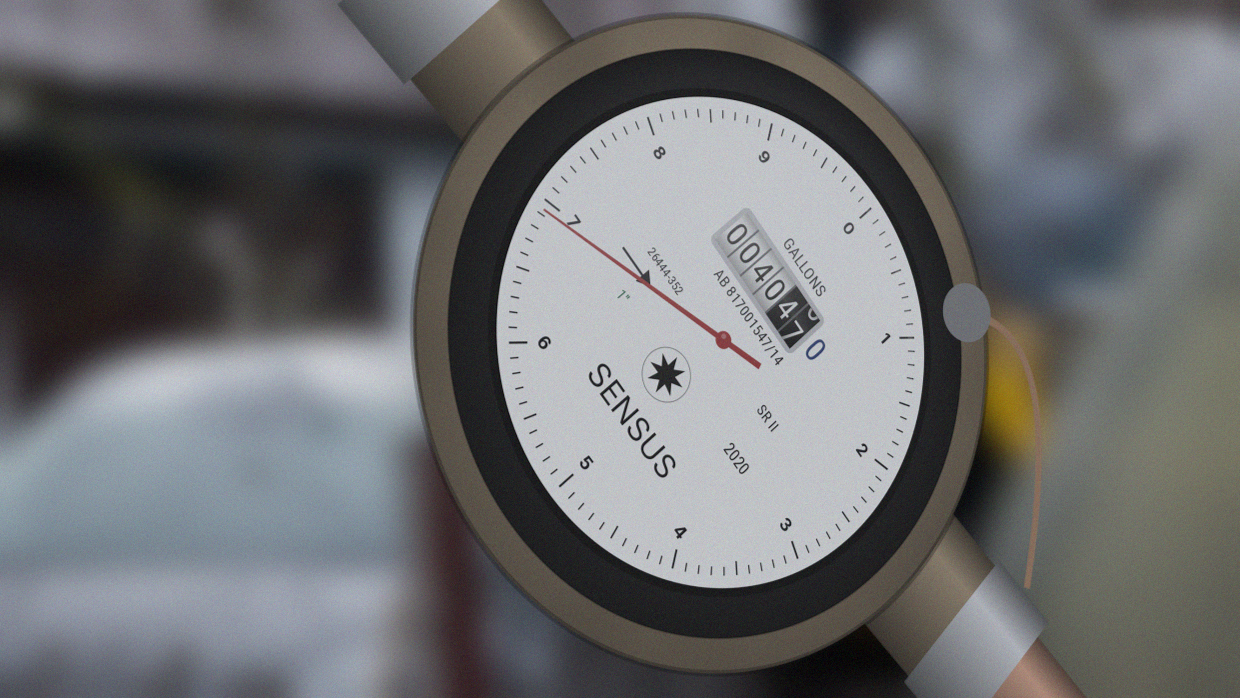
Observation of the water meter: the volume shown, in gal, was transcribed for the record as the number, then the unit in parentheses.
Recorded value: 40466.9 (gal)
